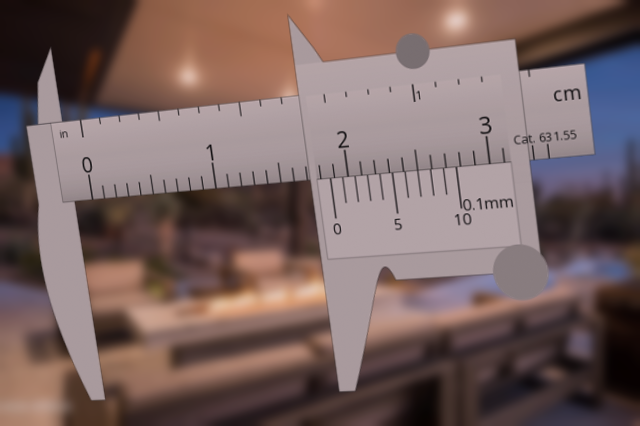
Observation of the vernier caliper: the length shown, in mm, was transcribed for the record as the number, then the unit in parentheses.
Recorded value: 18.7 (mm)
